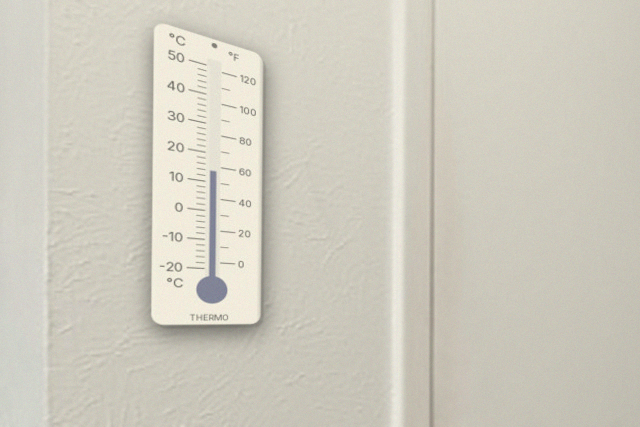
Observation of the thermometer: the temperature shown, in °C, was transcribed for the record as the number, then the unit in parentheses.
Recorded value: 14 (°C)
